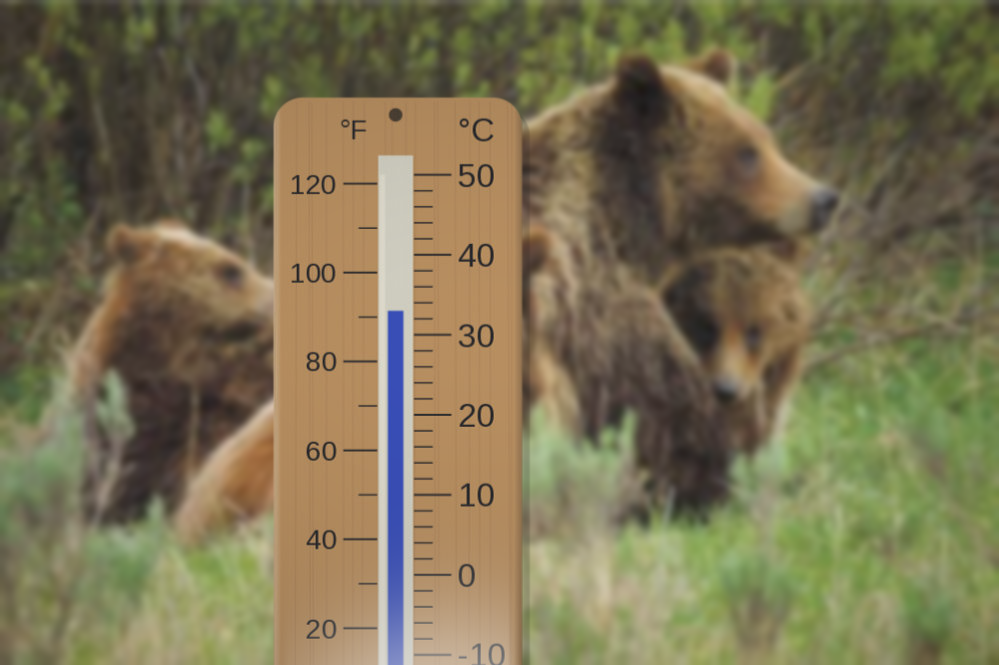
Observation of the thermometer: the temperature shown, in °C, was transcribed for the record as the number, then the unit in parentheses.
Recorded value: 33 (°C)
